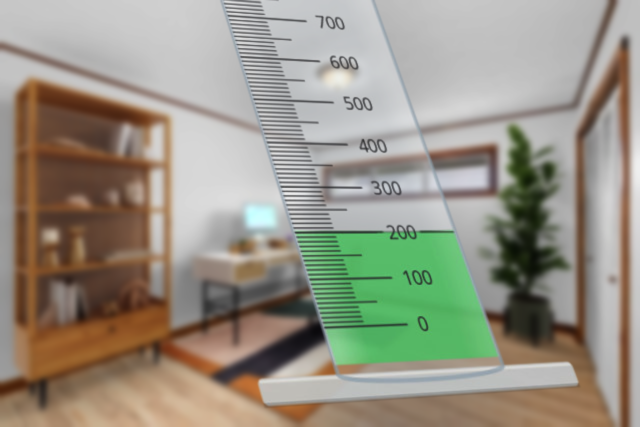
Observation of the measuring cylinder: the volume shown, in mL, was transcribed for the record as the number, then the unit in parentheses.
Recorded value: 200 (mL)
